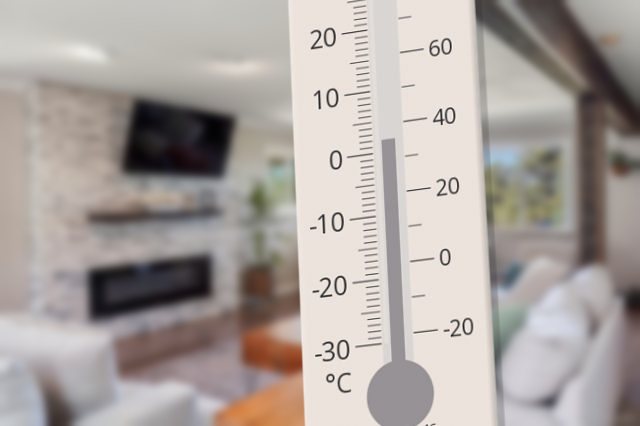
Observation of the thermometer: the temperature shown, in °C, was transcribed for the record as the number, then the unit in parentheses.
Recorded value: 2 (°C)
